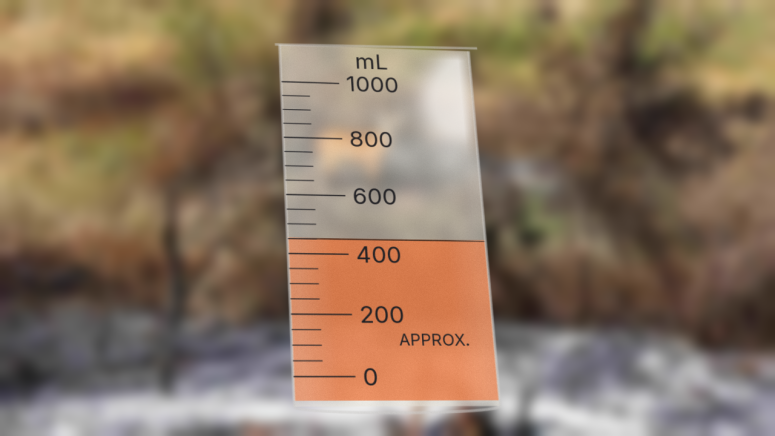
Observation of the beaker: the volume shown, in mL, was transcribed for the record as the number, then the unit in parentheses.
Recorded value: 450 (mL)
